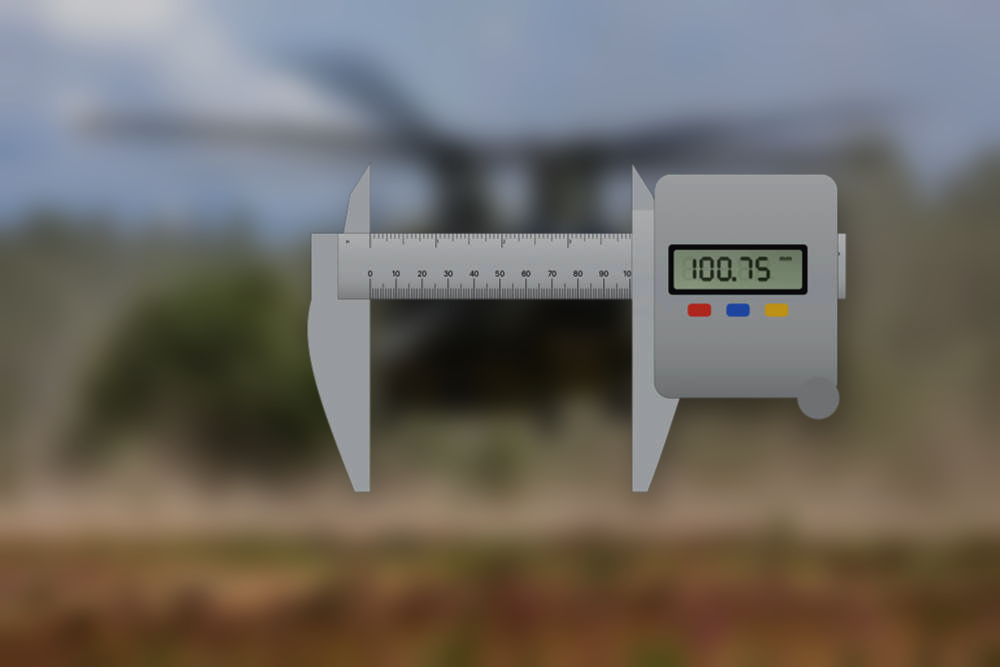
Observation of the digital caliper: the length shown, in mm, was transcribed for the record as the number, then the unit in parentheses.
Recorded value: 100.75 (mm)
